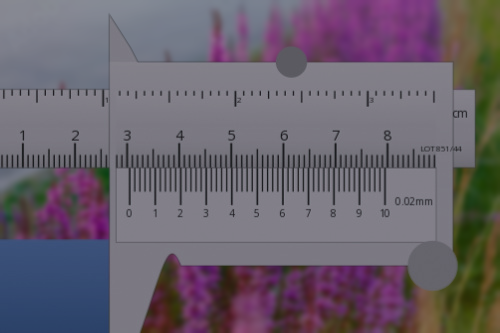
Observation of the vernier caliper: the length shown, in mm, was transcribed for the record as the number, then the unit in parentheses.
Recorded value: 30.5 (mm)
